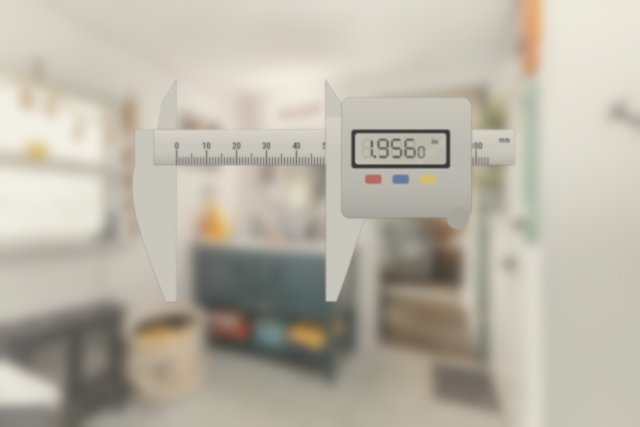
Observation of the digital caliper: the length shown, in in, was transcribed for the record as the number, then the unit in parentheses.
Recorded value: 1.9560 (in)
